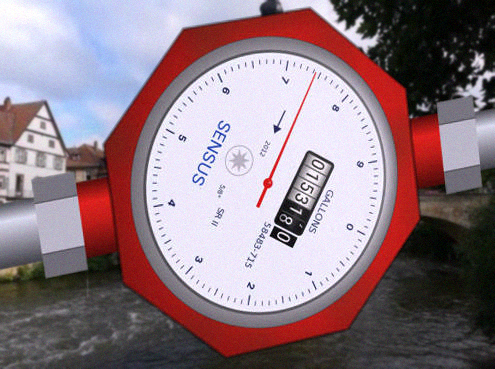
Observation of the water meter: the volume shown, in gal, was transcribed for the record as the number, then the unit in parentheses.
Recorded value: 153177.4 (gal)
